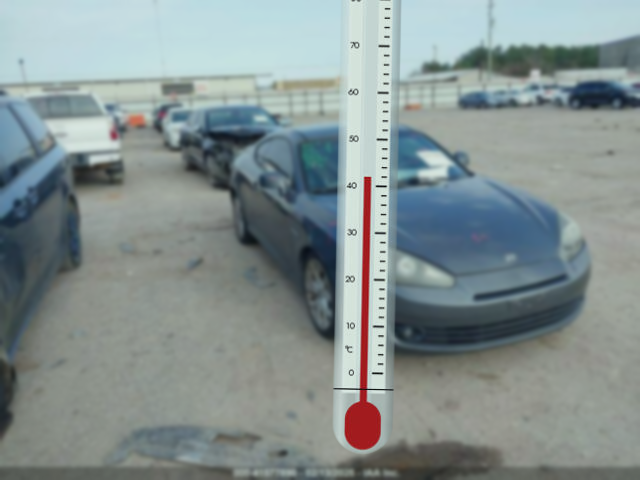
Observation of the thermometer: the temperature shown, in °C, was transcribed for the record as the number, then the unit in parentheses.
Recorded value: 42 (°C)
